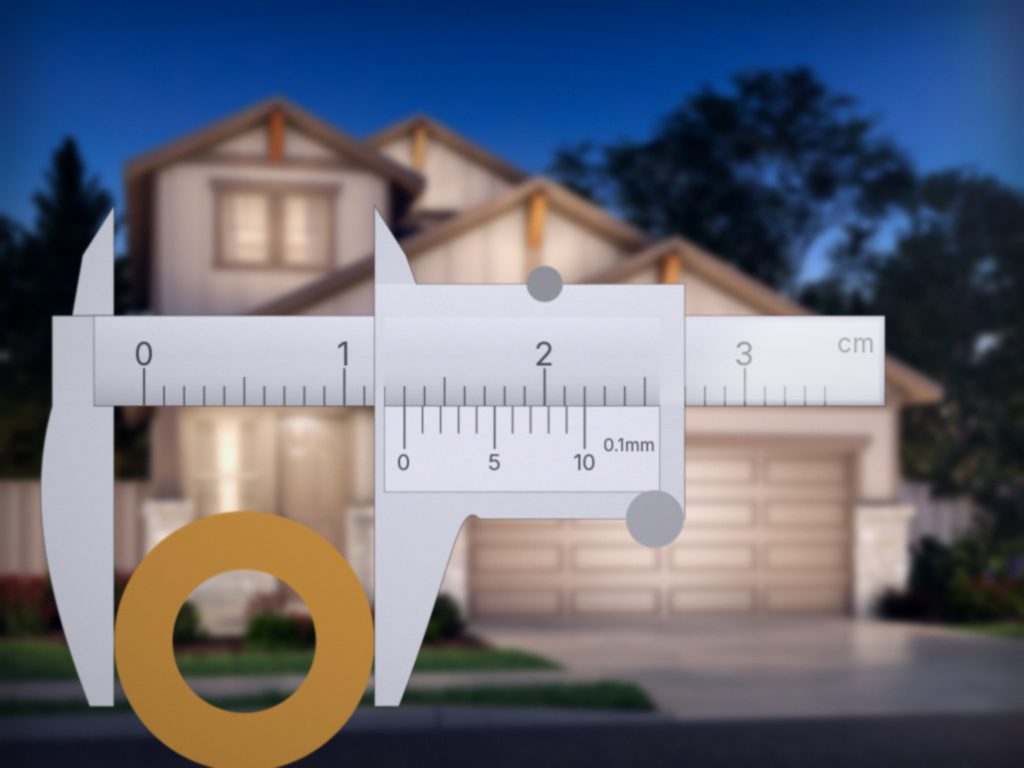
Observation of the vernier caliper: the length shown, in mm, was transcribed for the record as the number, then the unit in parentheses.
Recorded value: 13.0 (mm)
